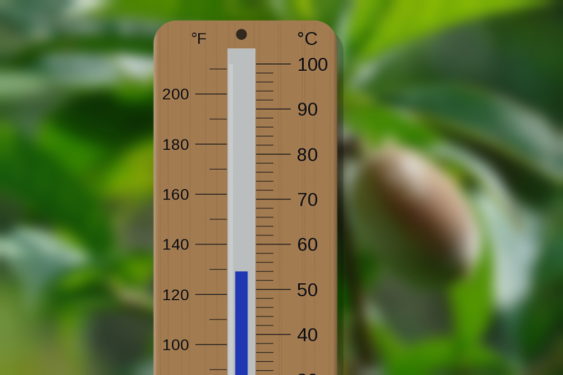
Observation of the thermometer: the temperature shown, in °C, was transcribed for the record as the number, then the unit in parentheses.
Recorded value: 54 (°C)
